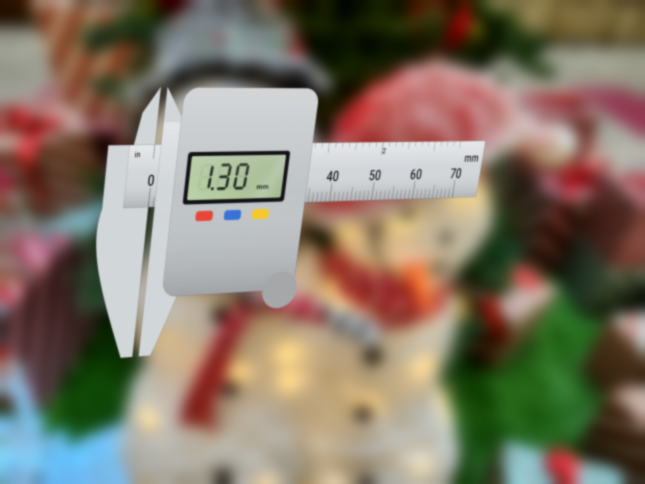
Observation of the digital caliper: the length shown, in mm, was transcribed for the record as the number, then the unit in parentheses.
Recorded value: 1.30 (mm)
